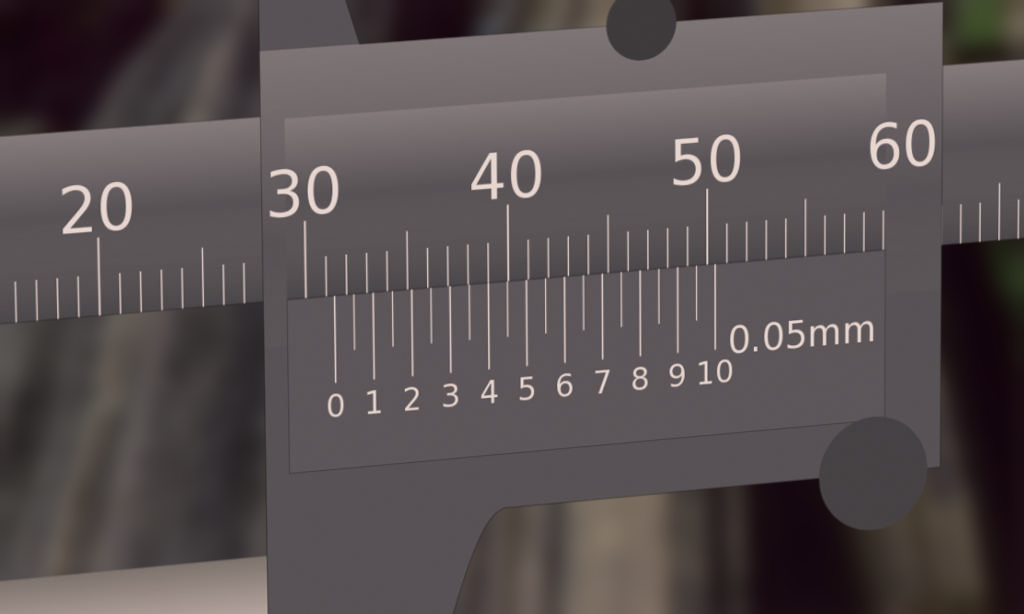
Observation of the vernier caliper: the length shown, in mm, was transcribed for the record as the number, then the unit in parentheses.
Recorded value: 31.4 (mm)
